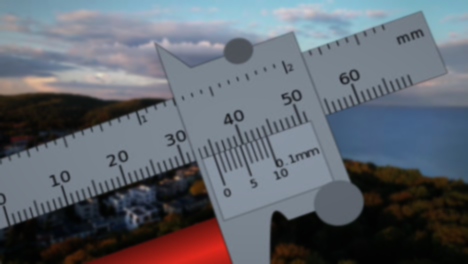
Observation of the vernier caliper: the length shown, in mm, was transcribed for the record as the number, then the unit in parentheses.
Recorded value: 35.0 (mm)
